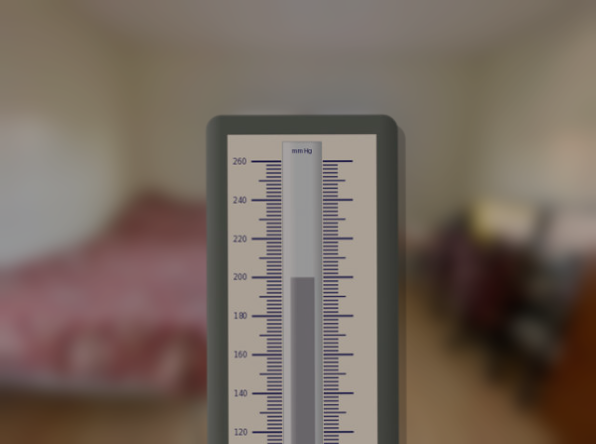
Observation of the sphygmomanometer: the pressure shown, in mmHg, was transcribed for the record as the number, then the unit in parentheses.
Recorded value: 200 (mmHg)
